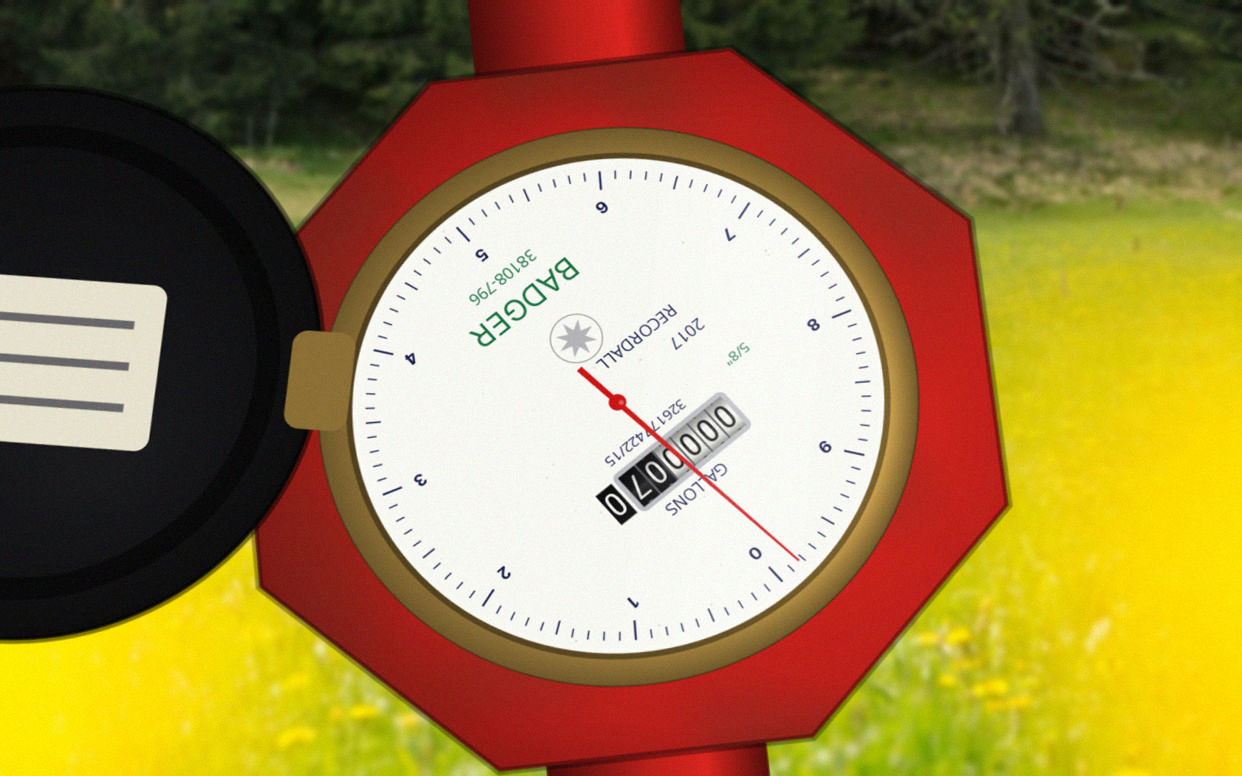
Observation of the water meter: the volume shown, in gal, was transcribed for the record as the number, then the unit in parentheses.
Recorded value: 69.8 (gal)
